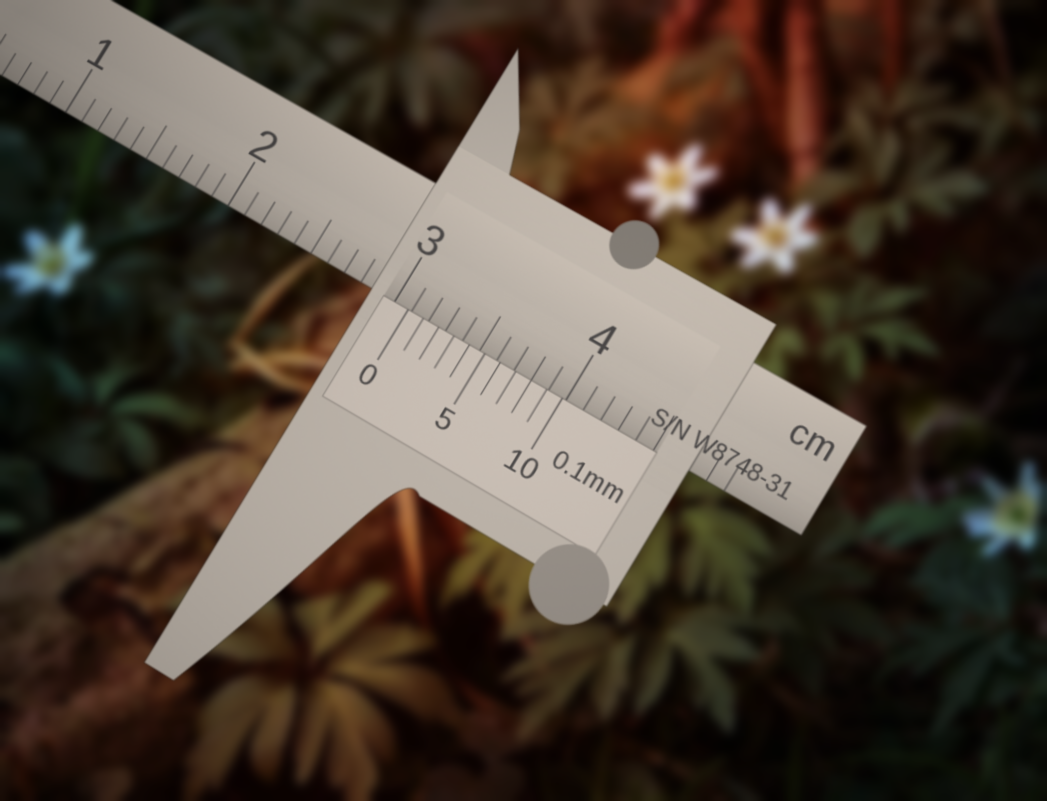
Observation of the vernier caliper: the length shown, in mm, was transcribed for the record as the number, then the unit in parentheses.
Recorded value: 30.8 (mm)
